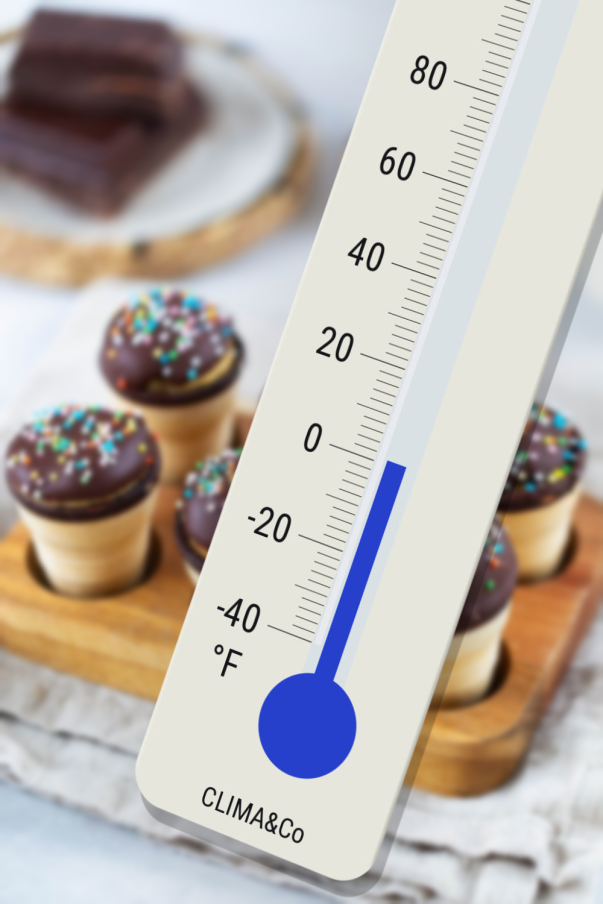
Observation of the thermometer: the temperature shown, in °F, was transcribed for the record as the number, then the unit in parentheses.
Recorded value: 1 (°F)
